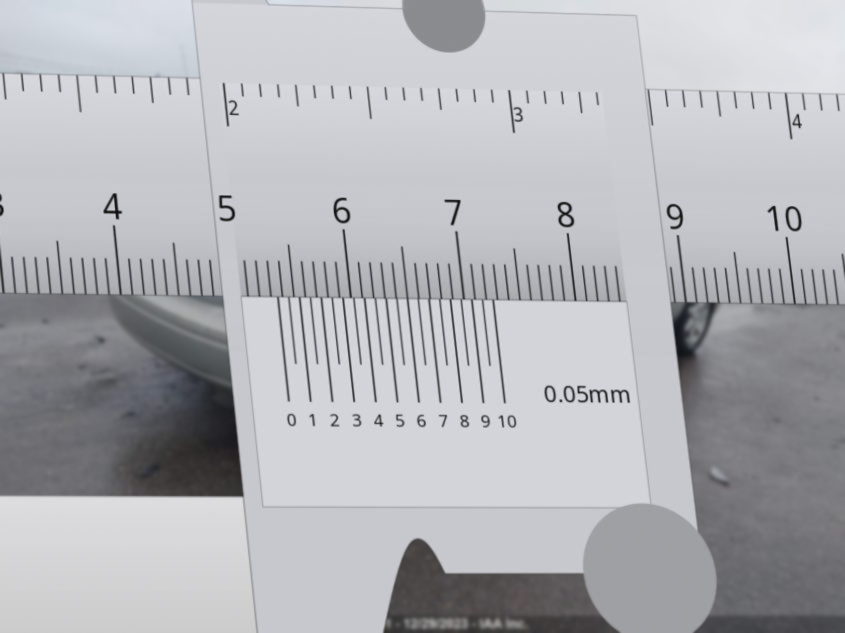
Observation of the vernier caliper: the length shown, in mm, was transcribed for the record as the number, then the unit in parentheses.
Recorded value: 53.6 (mm)
